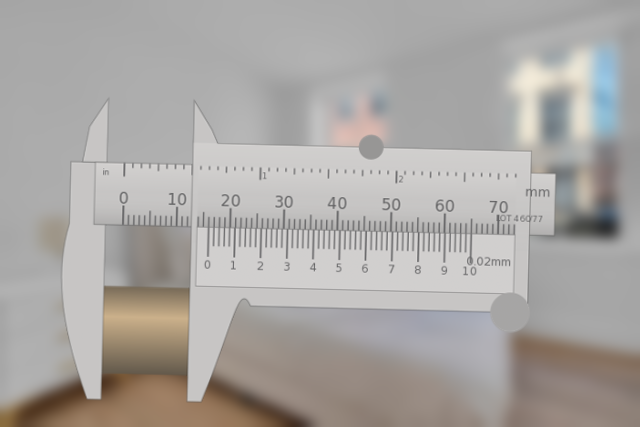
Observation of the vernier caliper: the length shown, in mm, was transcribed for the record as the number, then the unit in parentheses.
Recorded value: 16.0 (mm)
